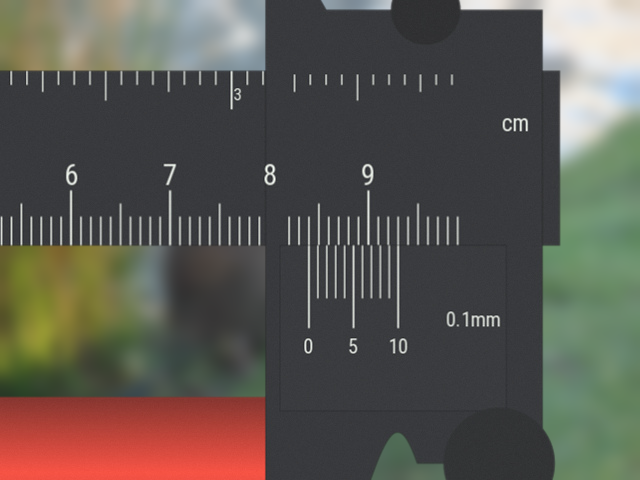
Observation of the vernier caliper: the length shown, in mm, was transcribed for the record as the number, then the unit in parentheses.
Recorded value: 84.0 (mm)
